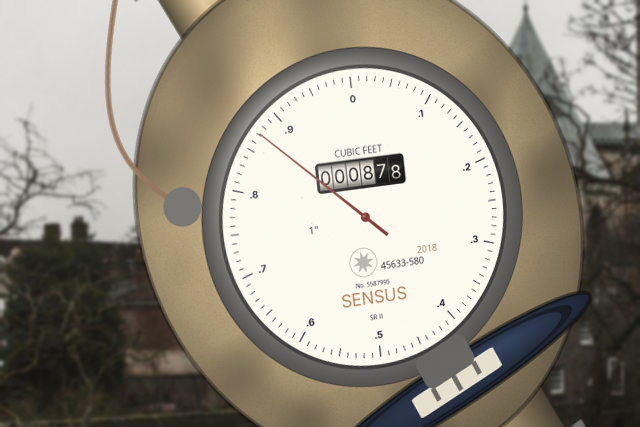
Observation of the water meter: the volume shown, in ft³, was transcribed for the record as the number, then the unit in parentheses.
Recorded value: 877.87 (ft³)
